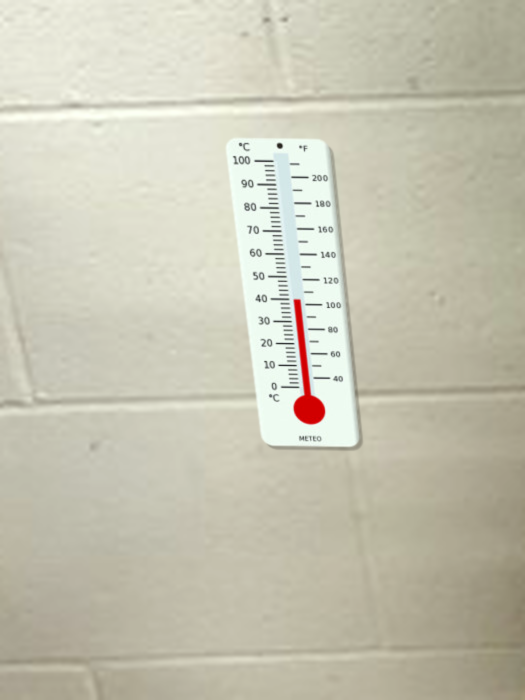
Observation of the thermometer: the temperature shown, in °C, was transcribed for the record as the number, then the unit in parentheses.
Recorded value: 40 (°C)
